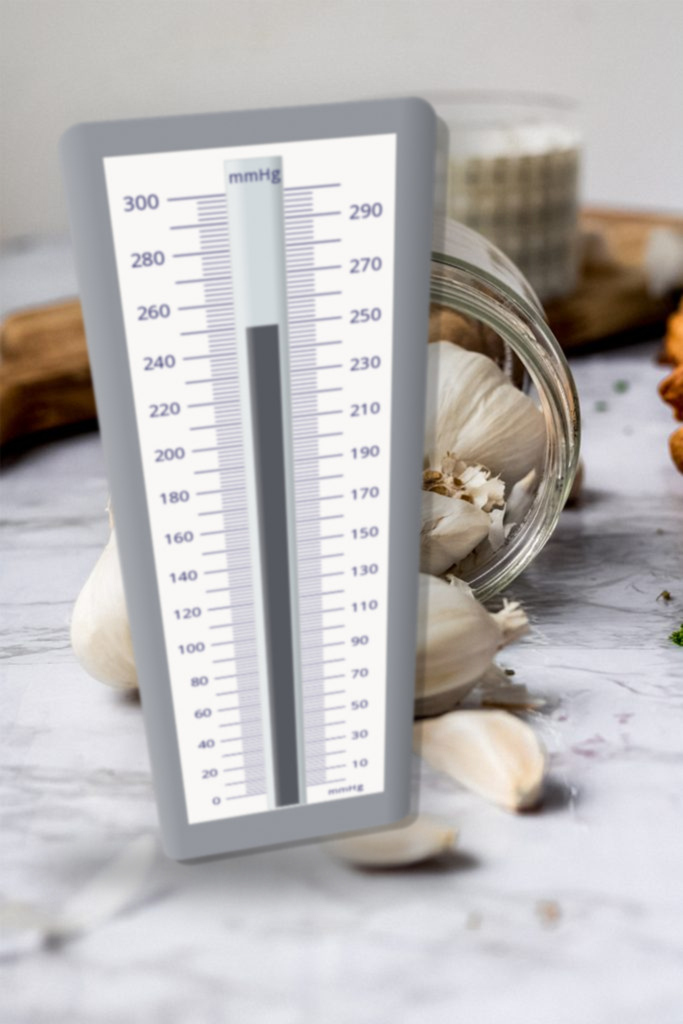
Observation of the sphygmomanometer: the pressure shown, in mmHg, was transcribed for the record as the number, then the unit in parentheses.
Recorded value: 250 (mmHg)
